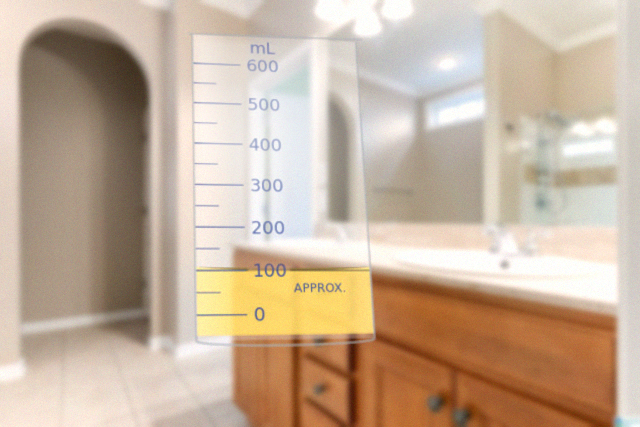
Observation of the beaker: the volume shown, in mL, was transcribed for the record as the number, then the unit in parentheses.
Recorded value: 100 (mL)
